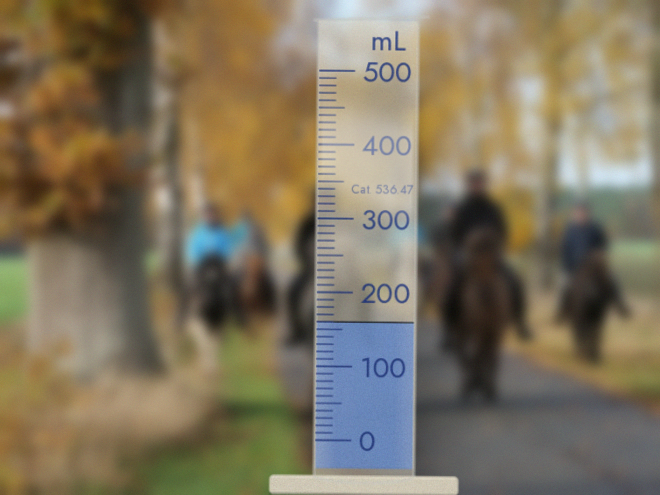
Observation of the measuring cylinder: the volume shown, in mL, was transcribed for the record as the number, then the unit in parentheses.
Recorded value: 160 (mL)
